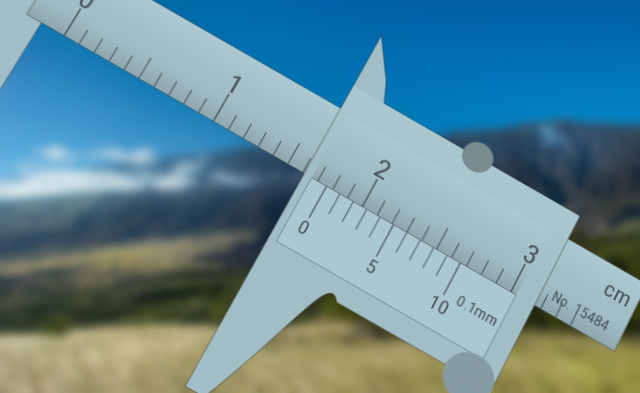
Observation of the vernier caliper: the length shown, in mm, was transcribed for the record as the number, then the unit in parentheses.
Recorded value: 17.6 (mm)
